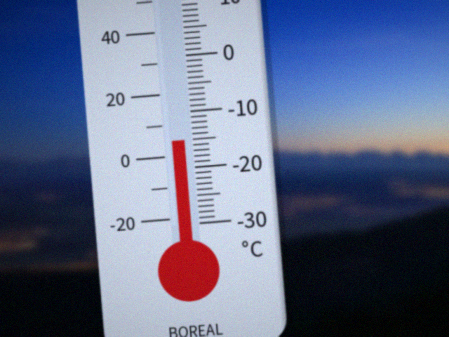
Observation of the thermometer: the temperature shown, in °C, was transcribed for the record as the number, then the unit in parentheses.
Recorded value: -15 (°C)
